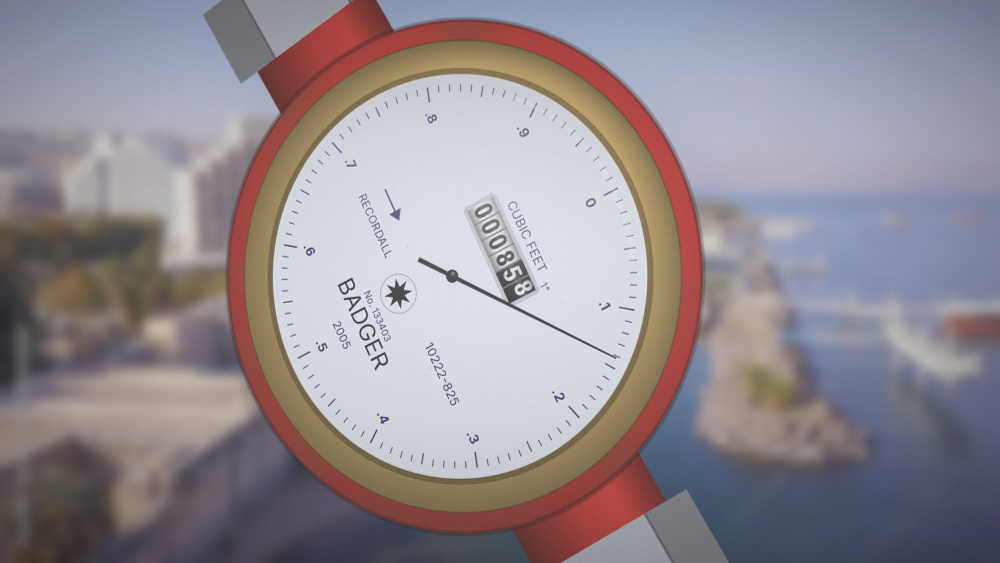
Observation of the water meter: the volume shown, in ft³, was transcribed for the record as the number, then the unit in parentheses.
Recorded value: 858.14 (ft³)
